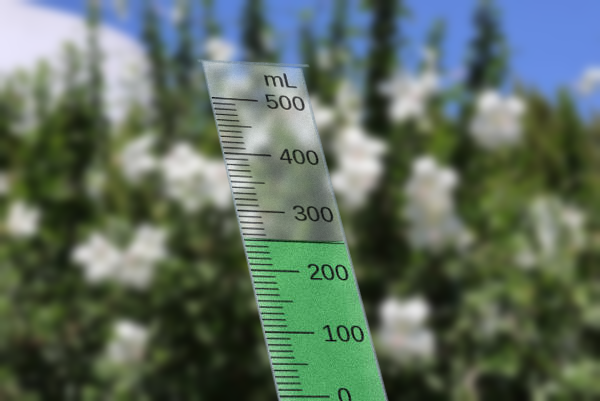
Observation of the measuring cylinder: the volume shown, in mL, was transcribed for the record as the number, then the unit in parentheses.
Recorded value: 250 (mL)
